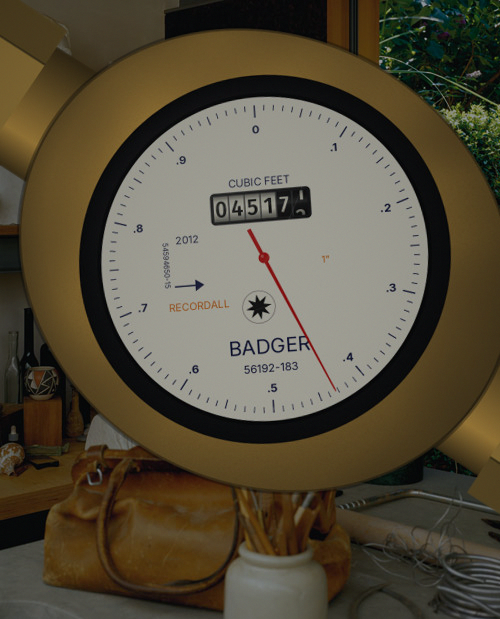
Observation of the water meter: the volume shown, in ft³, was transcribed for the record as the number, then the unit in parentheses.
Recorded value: 45171.43 (ft³)
